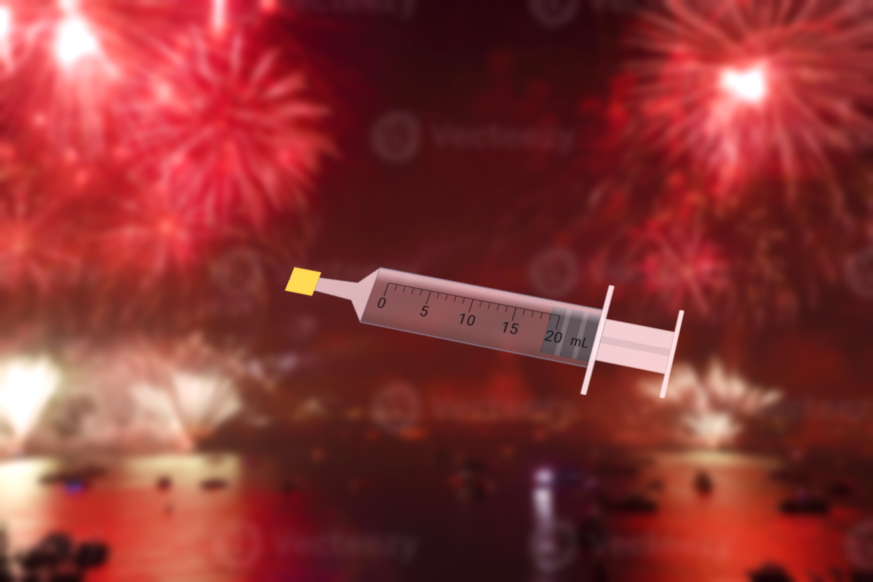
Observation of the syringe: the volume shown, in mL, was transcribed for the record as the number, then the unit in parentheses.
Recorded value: 19 (mL)
